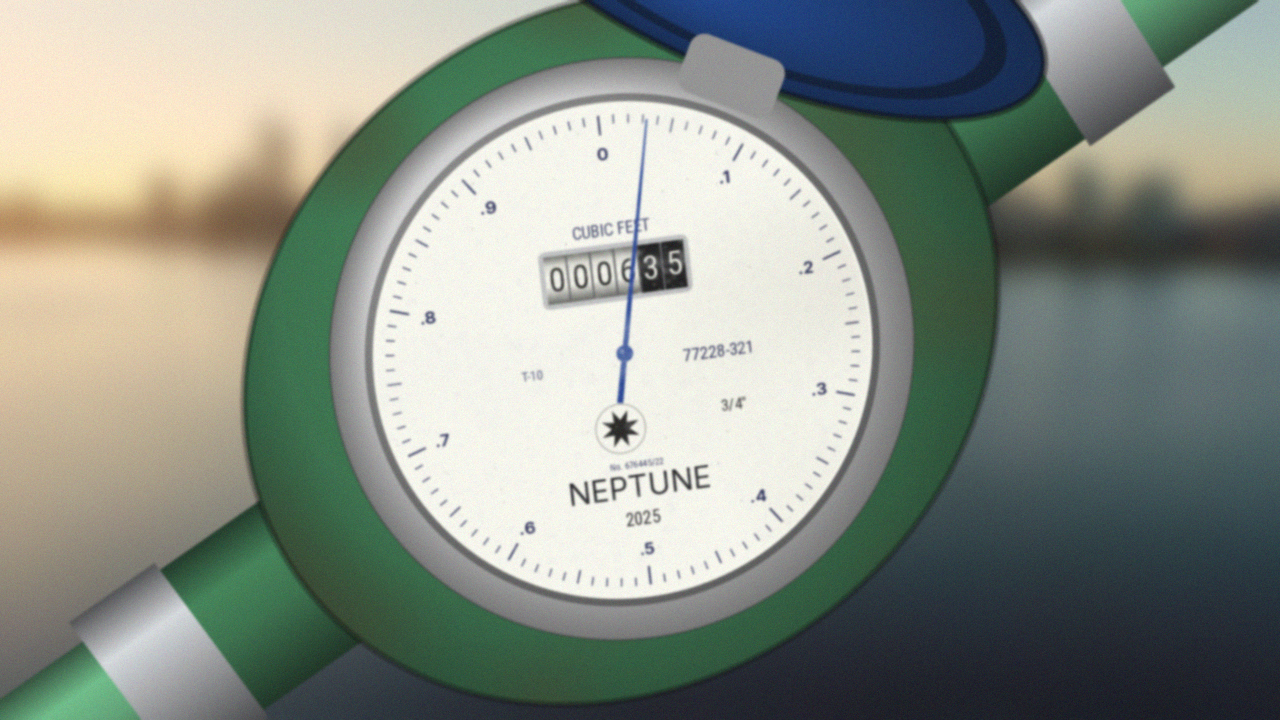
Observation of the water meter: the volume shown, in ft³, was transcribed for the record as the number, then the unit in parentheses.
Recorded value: 635.03 (ft³)
